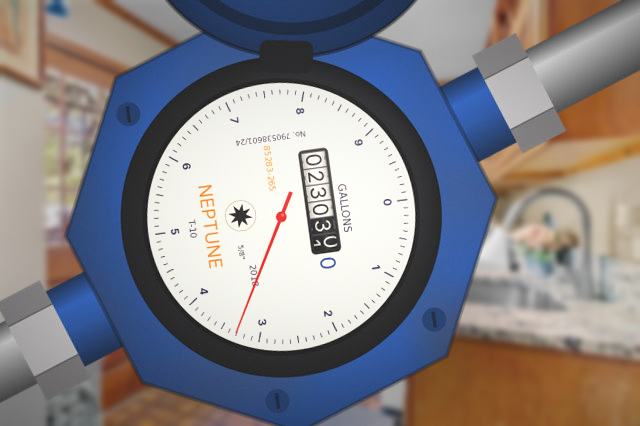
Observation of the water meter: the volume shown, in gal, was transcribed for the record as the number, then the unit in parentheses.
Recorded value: 230303.3 (gal)
